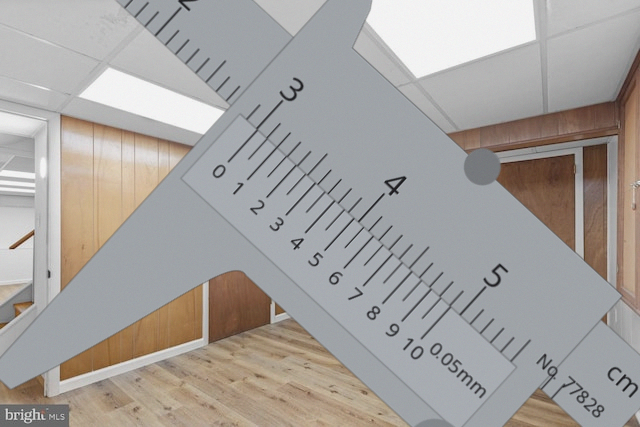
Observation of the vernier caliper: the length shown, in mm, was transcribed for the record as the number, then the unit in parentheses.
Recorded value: 30.1 (mm)
